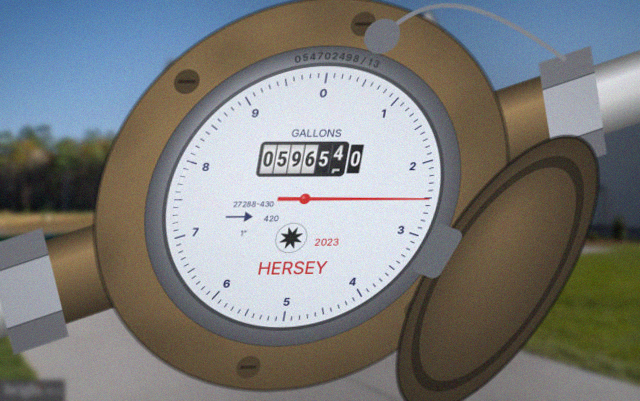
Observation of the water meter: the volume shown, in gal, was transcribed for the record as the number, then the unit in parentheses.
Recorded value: 596542.5 (gal)
